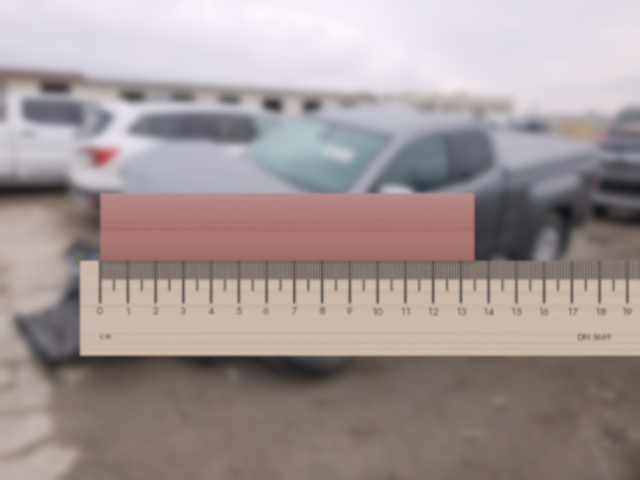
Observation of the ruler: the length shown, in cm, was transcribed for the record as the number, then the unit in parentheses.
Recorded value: 13.5 (cm)
